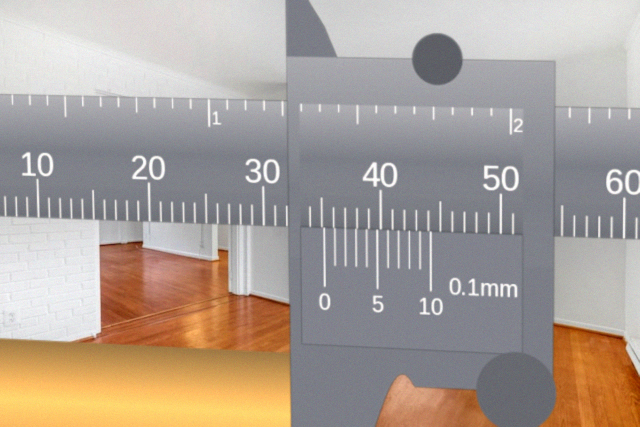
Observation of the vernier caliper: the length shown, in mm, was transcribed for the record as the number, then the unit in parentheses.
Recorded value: 35.2 (mm)
